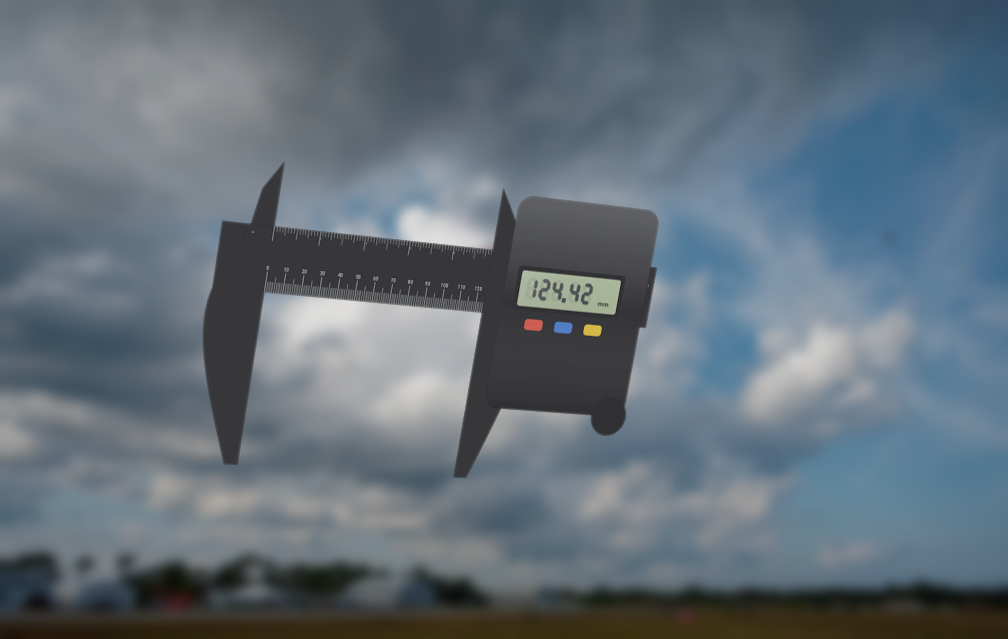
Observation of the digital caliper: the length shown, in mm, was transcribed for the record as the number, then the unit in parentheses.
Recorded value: 124.42 (mm)
